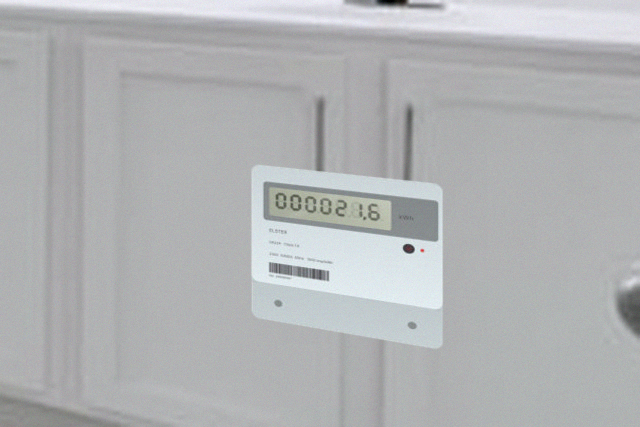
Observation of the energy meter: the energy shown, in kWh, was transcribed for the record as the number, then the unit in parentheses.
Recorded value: 21.6 (kWh)
